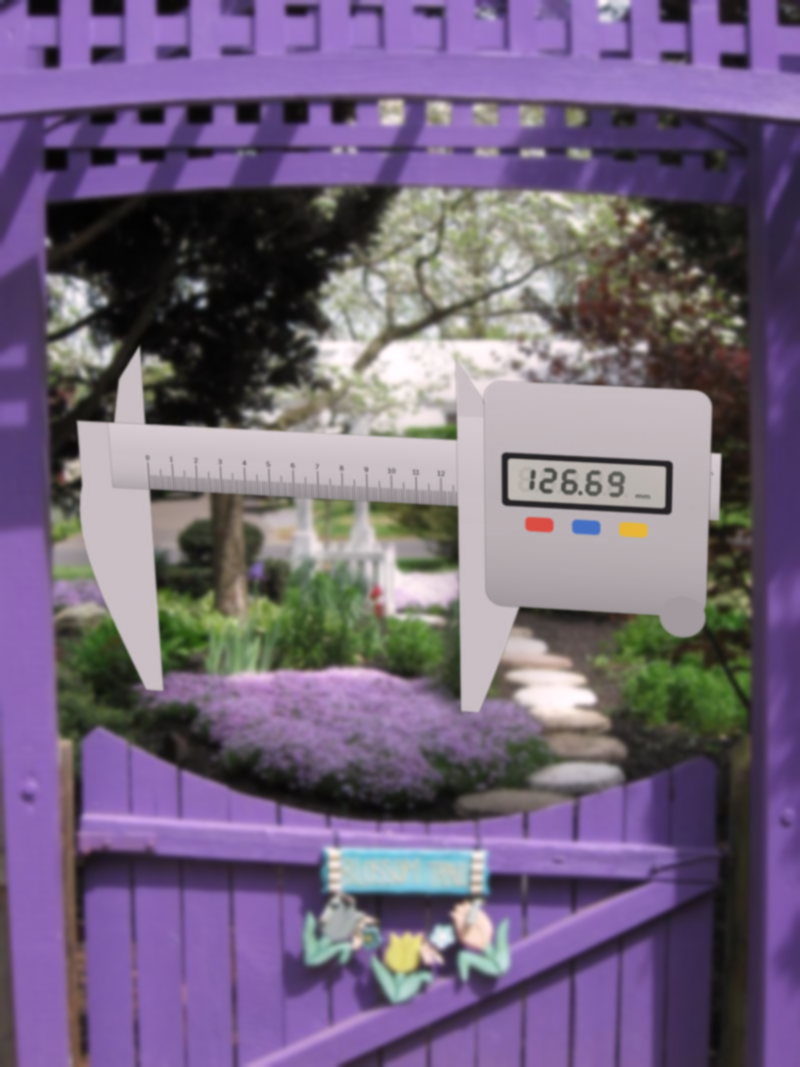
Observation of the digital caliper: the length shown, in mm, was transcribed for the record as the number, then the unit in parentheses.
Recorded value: 126.69 (mm)
